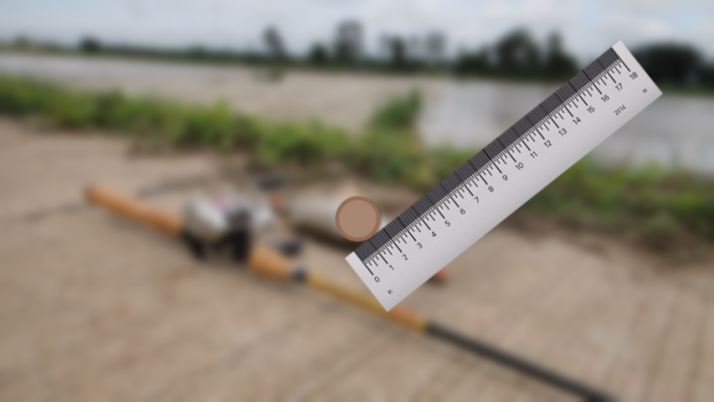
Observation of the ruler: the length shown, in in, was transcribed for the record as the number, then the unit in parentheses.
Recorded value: 2.5 (in)
